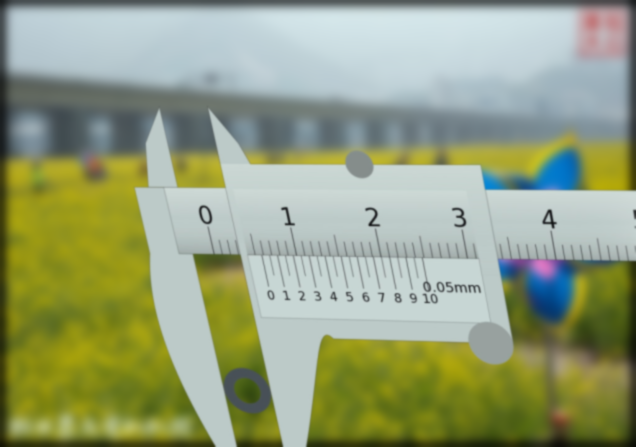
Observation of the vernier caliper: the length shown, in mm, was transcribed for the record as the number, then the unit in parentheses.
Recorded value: 5.8 (mm)
